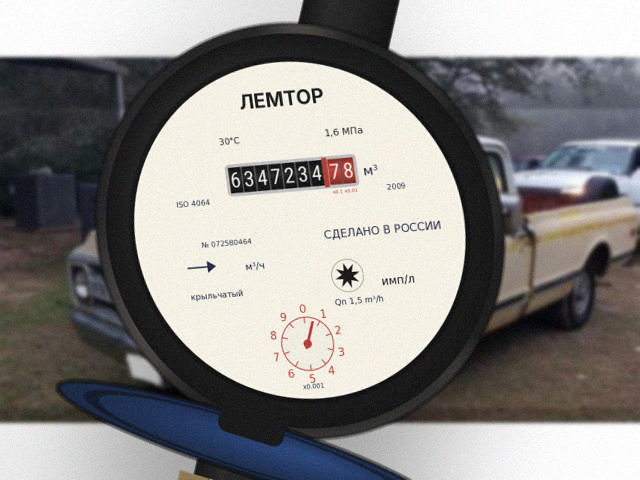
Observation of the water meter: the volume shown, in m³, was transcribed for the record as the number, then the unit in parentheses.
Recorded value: 6347234.780 (m³)
